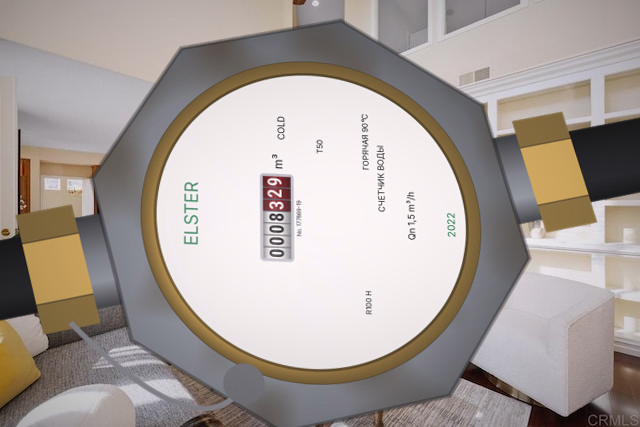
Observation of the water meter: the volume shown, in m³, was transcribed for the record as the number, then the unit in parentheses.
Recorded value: 8.329 (m³)
